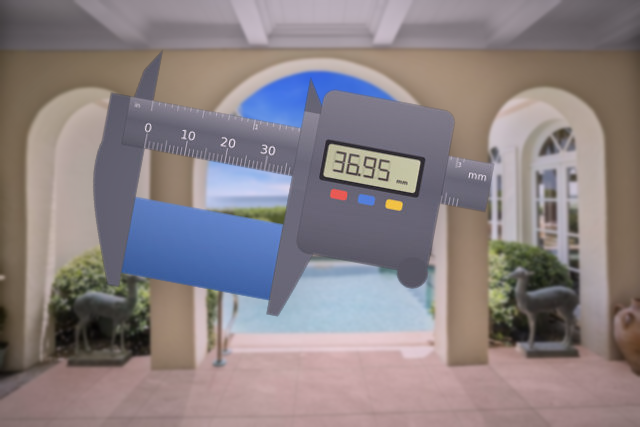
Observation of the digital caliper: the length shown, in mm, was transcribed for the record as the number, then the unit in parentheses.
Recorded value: 36.95 (mm)
